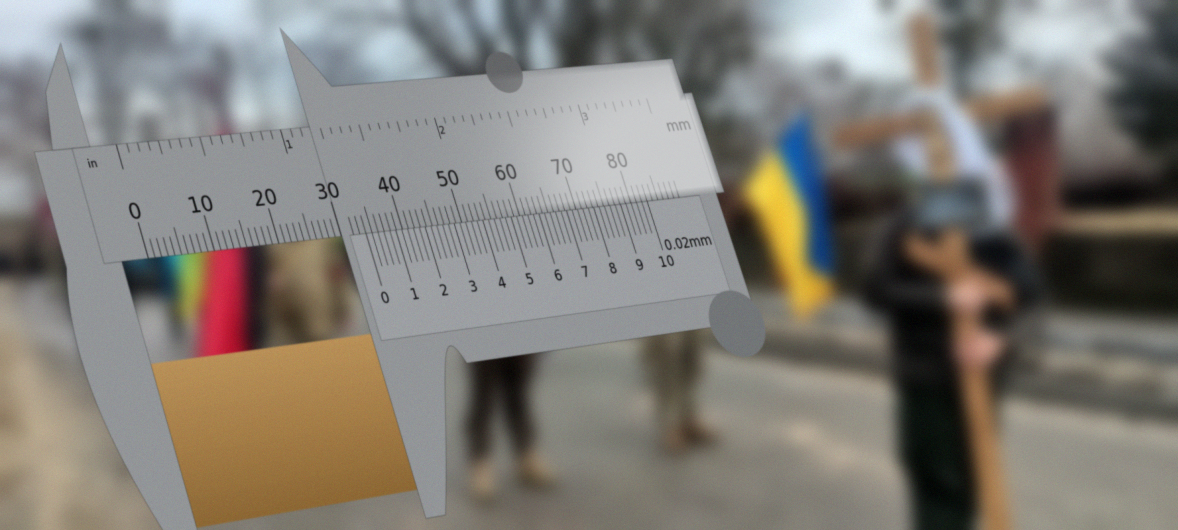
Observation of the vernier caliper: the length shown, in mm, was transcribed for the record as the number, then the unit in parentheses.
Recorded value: 34.0 (mm)
